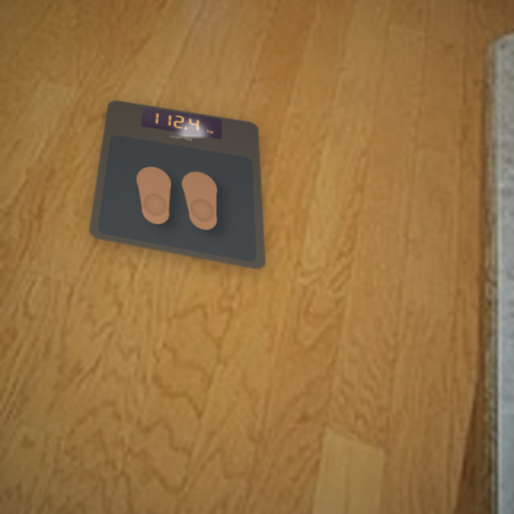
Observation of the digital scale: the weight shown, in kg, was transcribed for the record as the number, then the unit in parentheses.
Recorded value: 112.4 (kg)
